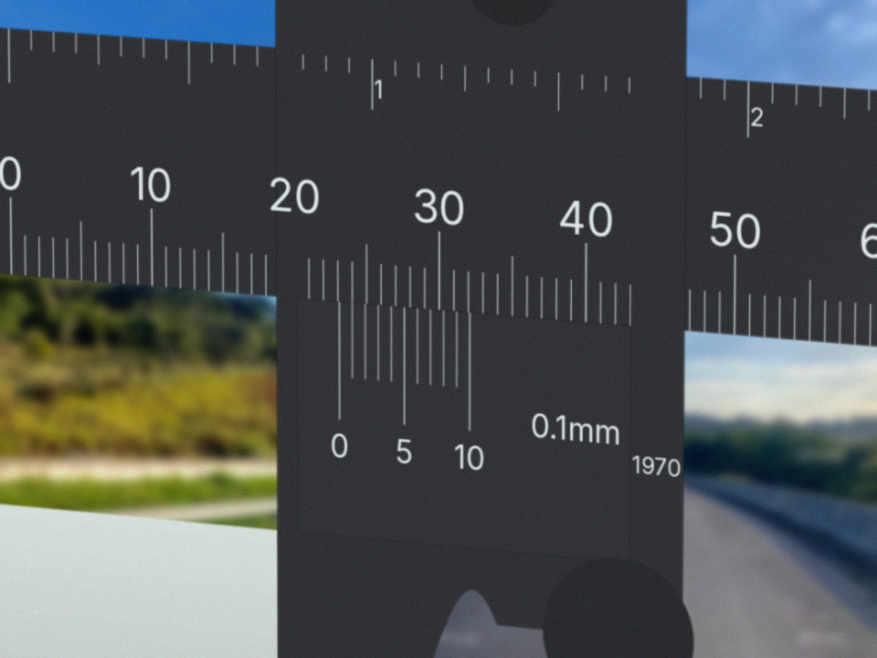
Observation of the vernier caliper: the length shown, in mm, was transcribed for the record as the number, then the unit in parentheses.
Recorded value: 23.1 (mm)
